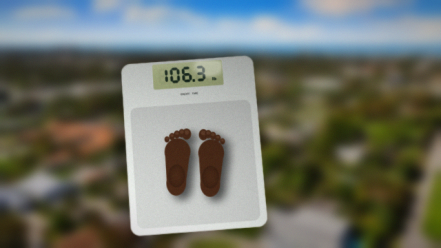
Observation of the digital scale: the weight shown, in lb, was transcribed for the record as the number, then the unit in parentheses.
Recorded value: 106.3 (lb)
